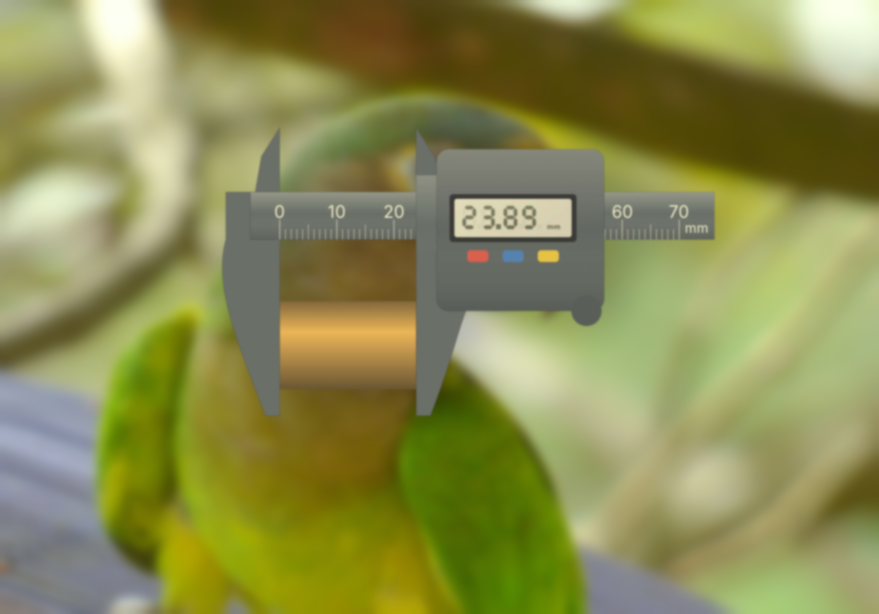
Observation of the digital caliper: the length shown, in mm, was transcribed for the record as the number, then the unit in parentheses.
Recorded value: 23.89 (mm)
